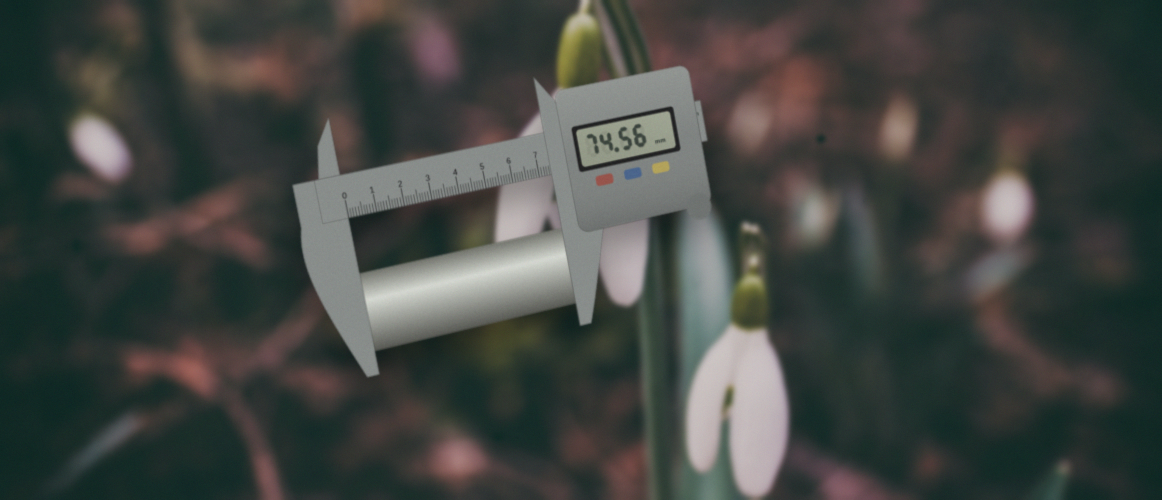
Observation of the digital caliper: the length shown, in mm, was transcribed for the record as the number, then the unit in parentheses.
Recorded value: 74.56 (mm)
